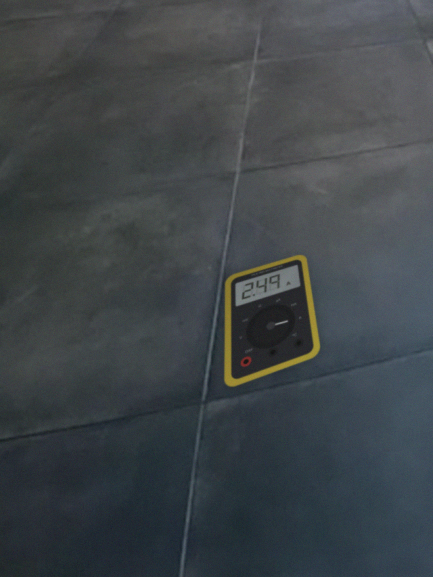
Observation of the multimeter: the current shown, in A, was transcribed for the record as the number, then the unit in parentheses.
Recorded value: 2.49 (A)
